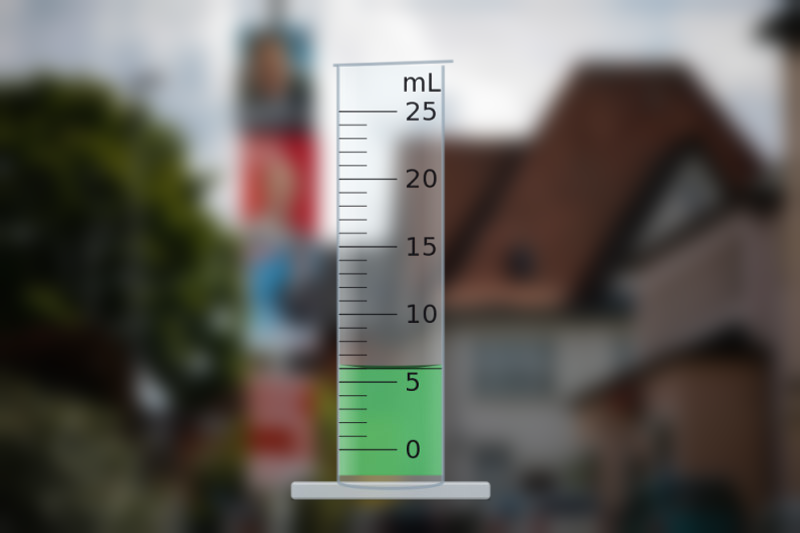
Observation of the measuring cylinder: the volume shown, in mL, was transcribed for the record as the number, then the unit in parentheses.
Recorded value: 6 (mL)
